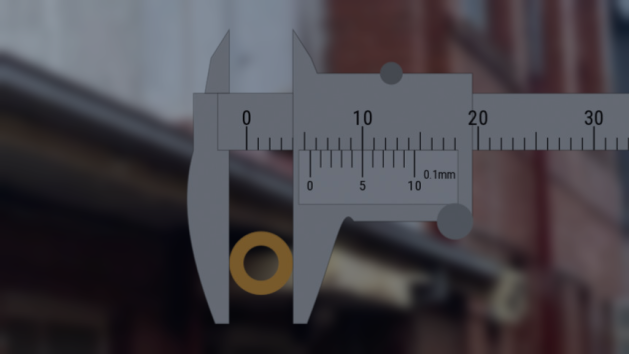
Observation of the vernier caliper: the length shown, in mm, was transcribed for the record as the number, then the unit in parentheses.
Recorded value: 5.5 (mm)
